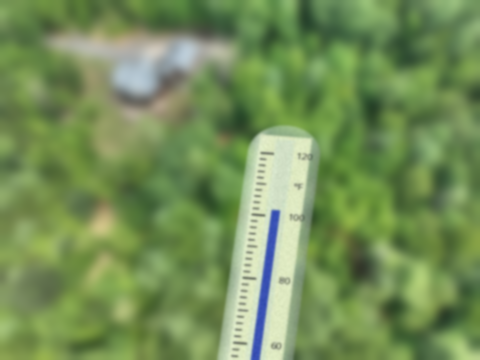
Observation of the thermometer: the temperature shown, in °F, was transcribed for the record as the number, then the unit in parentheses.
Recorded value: 102 (°F)
